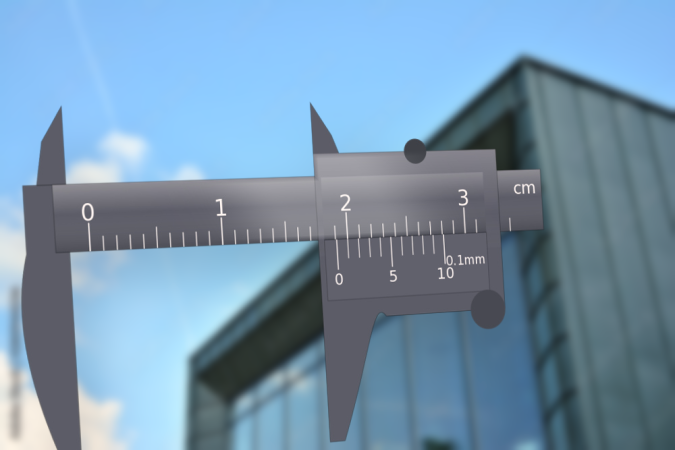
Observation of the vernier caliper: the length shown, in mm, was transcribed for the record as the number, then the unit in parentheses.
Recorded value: 19.1 (mm)
